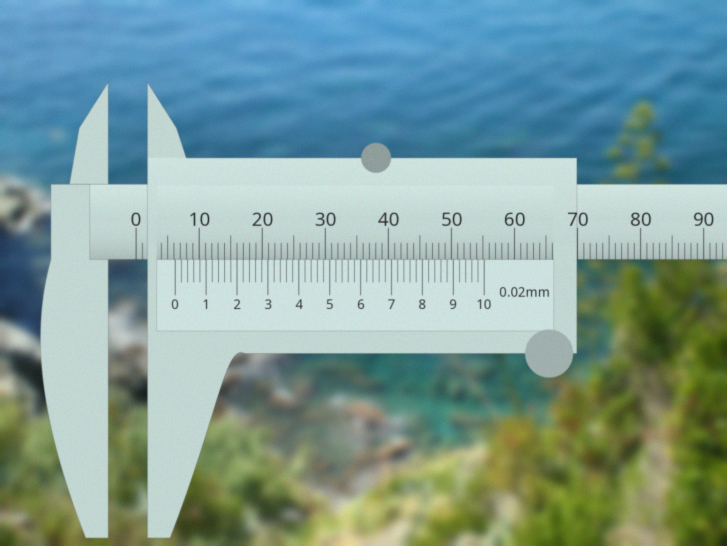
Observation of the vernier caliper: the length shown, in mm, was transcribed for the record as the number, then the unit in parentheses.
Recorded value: 6.2 (mm)
